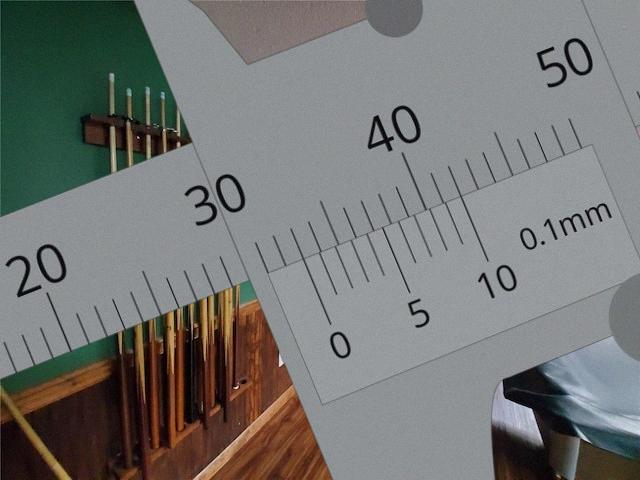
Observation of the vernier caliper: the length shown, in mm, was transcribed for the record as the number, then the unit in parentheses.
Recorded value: 33.0 (mm)
